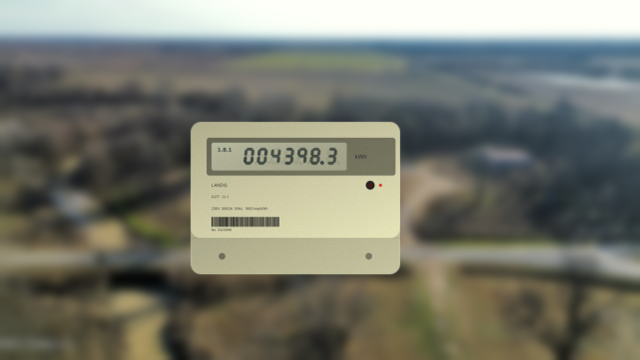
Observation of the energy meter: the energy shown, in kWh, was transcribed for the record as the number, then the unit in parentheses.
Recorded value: 4398.3 (kWh)
